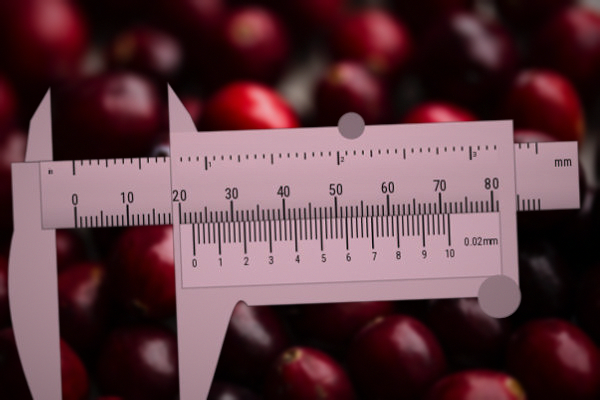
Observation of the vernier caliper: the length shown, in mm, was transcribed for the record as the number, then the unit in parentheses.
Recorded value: 22.5 (mm)
